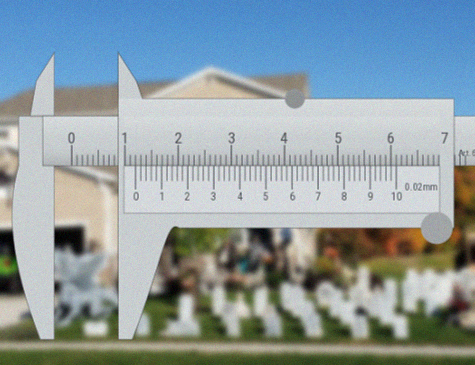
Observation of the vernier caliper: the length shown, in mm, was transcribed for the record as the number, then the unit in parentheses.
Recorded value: 12.0 (mm)
